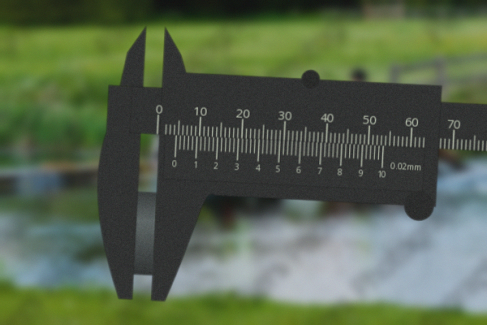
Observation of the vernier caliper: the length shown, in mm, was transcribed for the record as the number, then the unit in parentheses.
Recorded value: 4.5 (mm)
